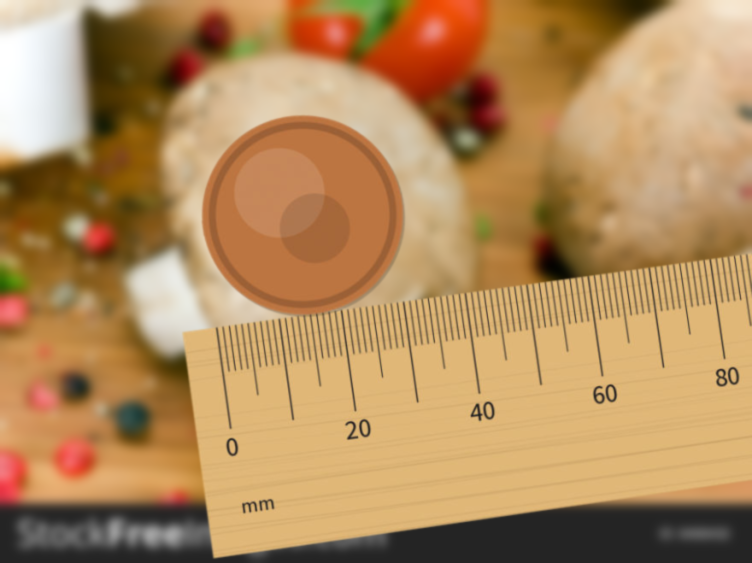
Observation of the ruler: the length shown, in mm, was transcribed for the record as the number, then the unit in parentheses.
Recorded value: 32 (mm)
